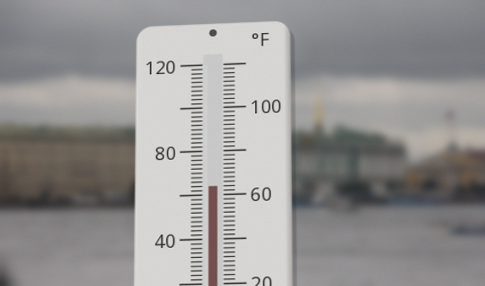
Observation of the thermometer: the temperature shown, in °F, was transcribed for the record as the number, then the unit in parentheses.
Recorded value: 64 (°F)
